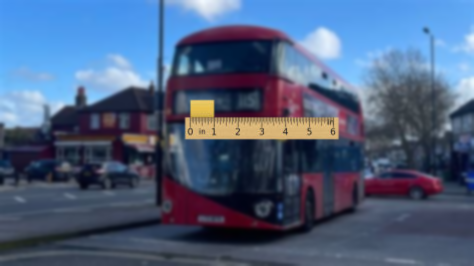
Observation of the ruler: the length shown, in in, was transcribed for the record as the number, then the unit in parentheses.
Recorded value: 1 (in)
